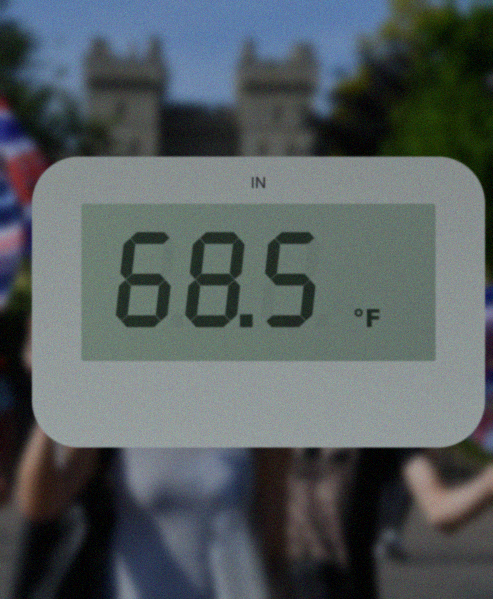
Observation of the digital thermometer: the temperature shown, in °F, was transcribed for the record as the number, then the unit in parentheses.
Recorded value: 68.5 (°F)
